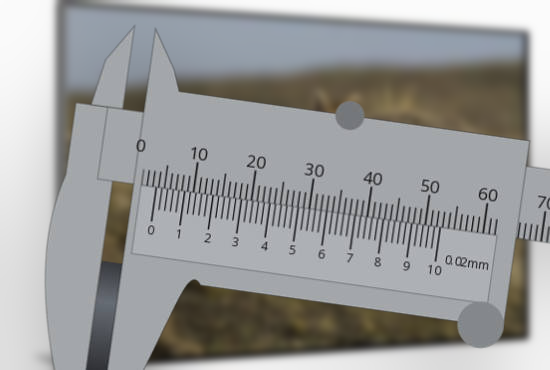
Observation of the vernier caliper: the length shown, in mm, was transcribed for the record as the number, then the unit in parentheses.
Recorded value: 3.6 (mm)
